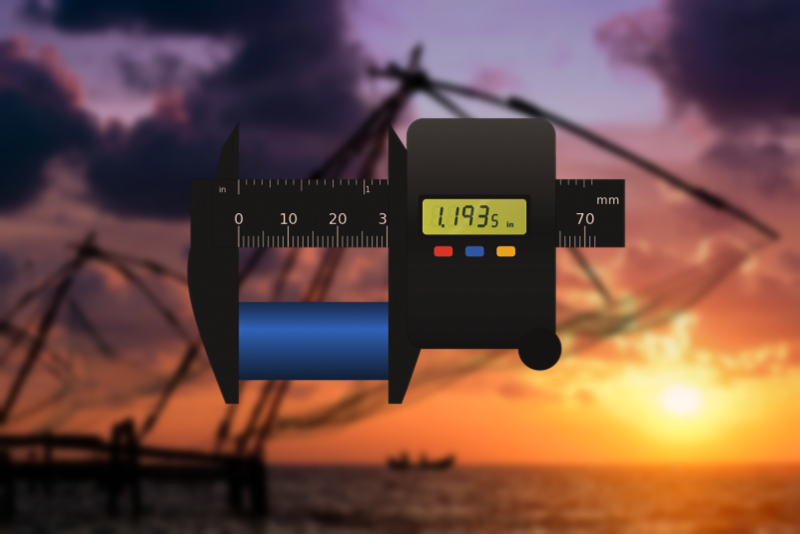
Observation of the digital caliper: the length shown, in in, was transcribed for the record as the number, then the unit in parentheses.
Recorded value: 1.1935 (in)
